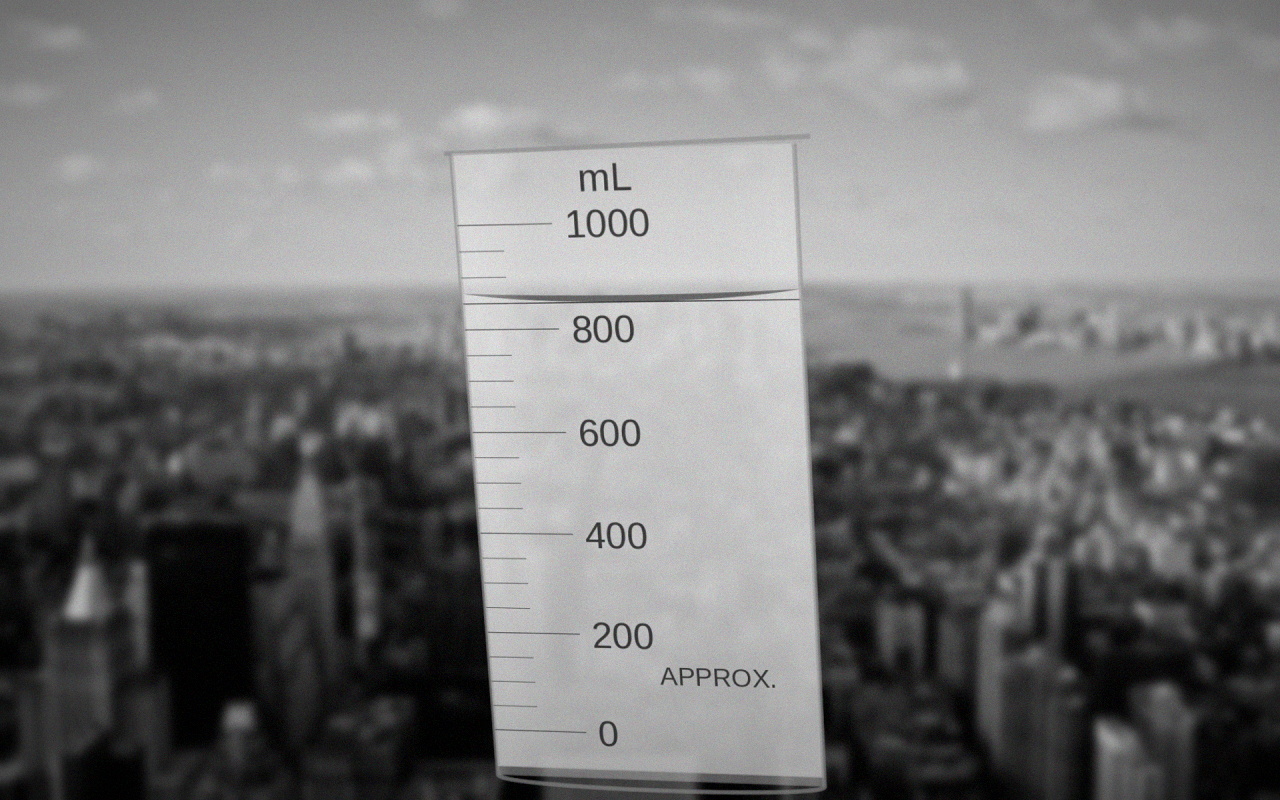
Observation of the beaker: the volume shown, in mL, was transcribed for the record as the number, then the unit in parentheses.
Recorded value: 850 (mL)
